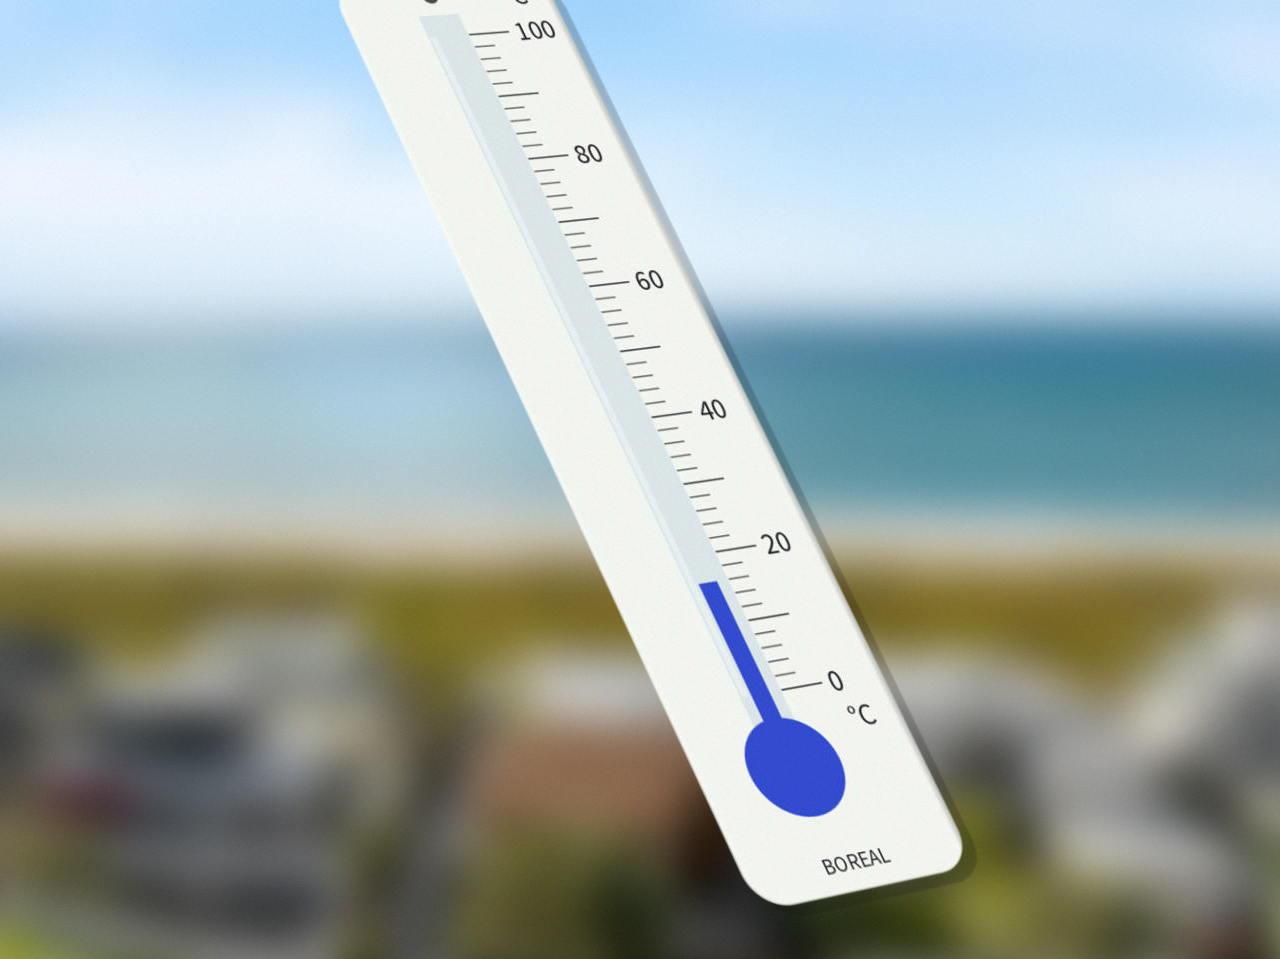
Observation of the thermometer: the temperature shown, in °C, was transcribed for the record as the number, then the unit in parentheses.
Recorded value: 16 (°C)
